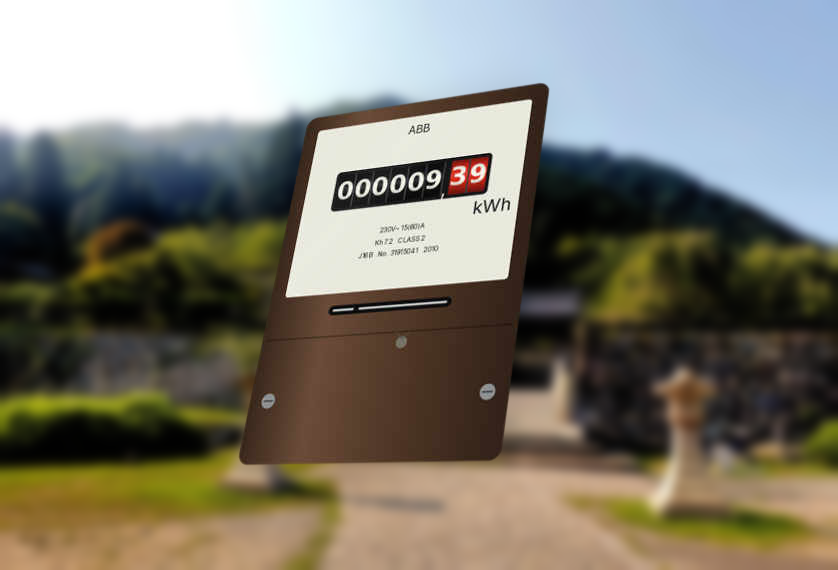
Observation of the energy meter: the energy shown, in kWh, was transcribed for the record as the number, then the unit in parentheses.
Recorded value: 9.39 (kWh)
